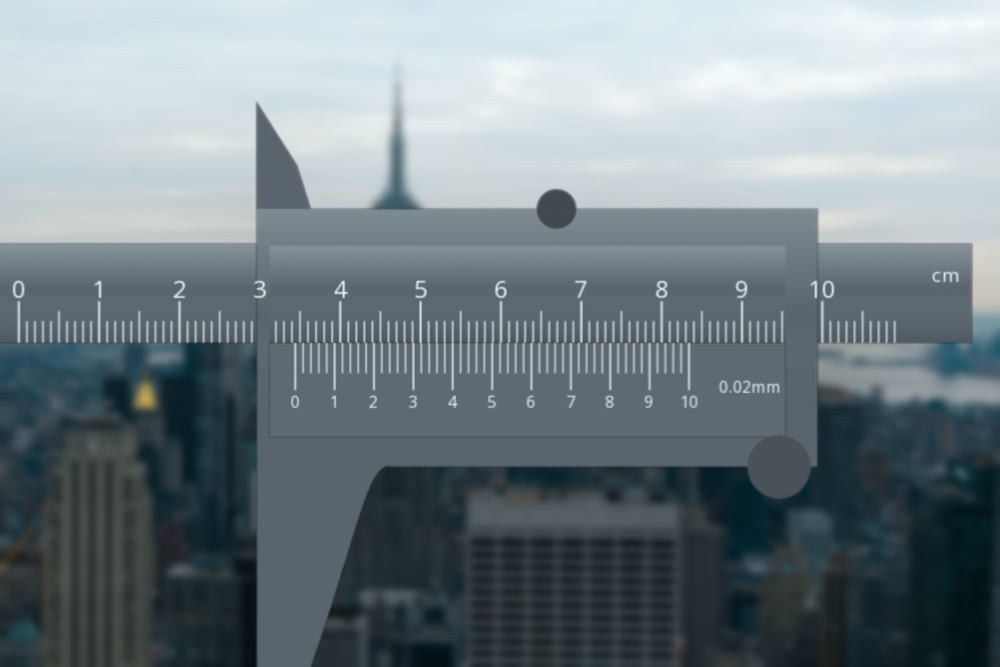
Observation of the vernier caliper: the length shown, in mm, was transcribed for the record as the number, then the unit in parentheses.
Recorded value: 34.4 (mm)
